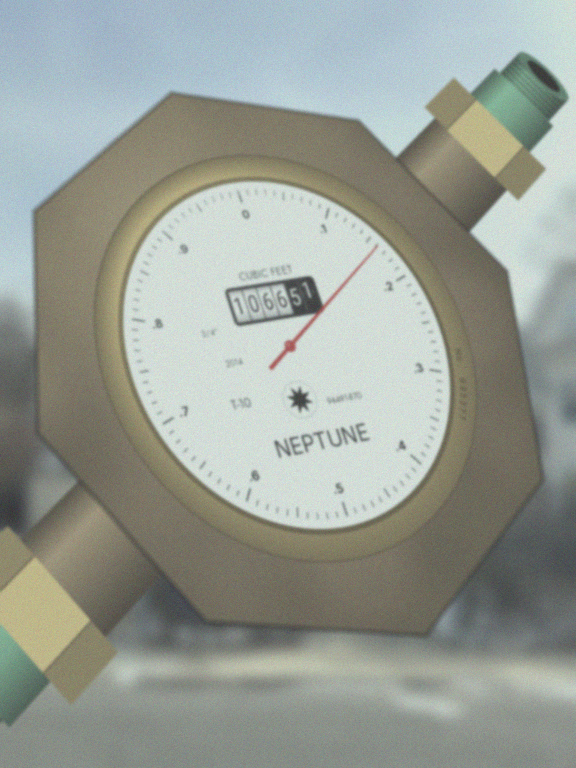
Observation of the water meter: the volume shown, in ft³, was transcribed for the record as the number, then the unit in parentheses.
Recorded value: 106651.16 (ft³)
